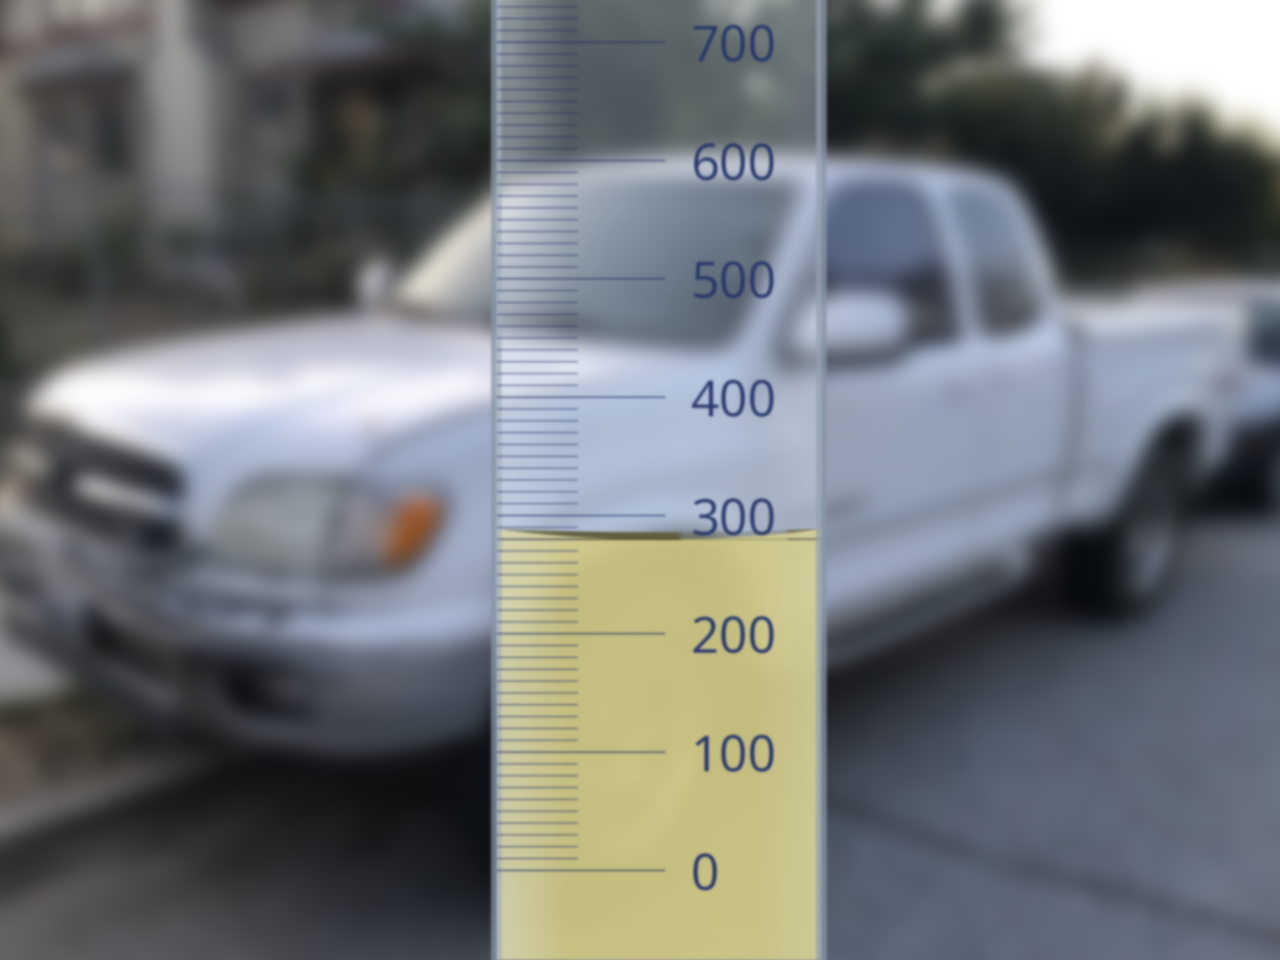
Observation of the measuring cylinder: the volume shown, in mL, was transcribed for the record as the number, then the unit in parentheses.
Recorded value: 280 (mL)
